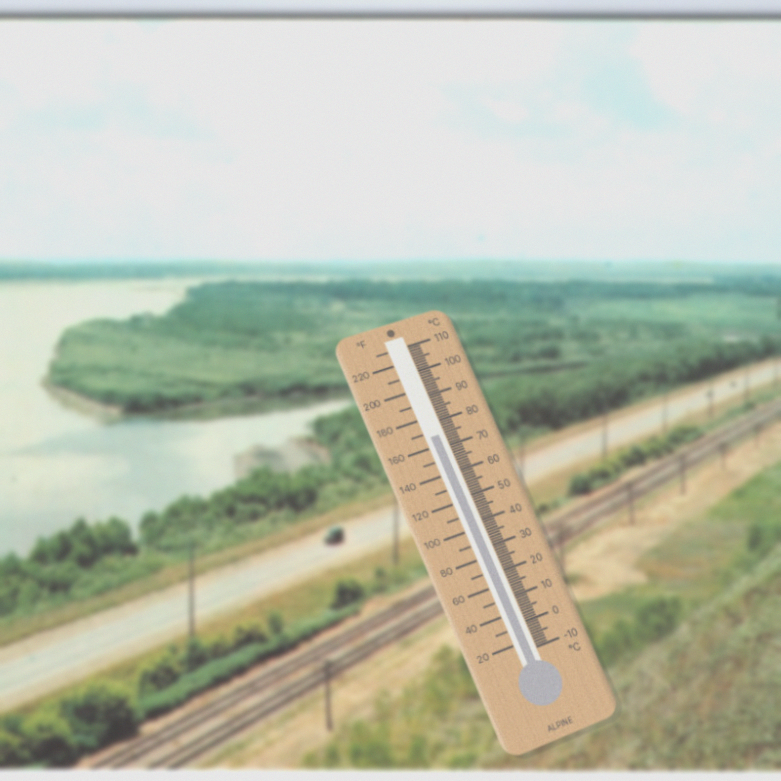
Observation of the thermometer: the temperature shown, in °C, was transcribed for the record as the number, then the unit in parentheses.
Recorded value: 75 (°C)
